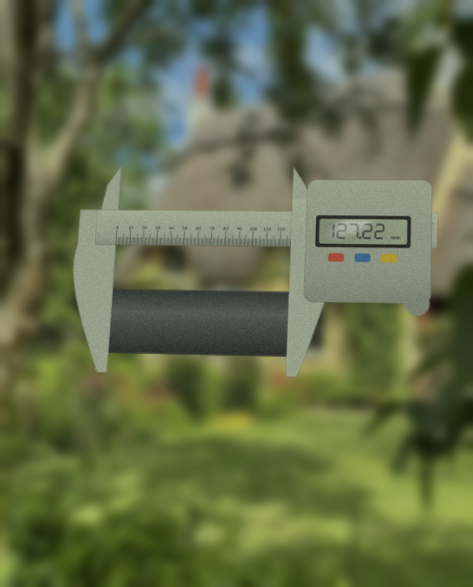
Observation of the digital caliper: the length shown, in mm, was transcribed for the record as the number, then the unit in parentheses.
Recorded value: 127.22 (mm)
